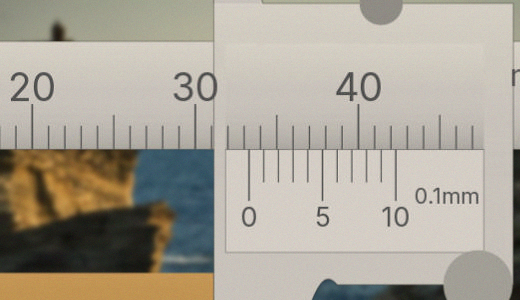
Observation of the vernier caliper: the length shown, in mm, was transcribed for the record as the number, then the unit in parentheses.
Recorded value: 33.3 (mm)
